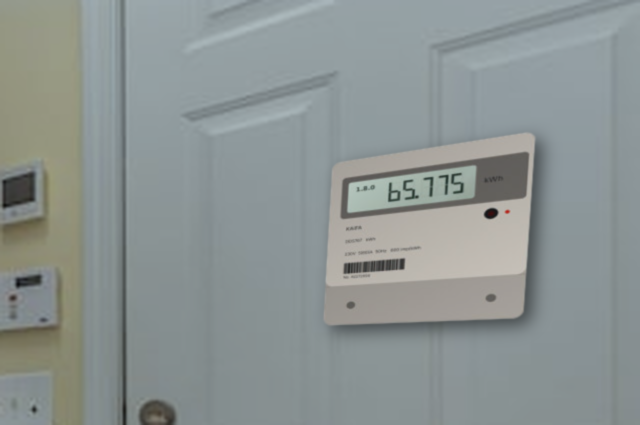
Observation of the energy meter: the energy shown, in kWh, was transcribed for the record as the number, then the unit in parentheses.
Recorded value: 65.775 (kWh)
